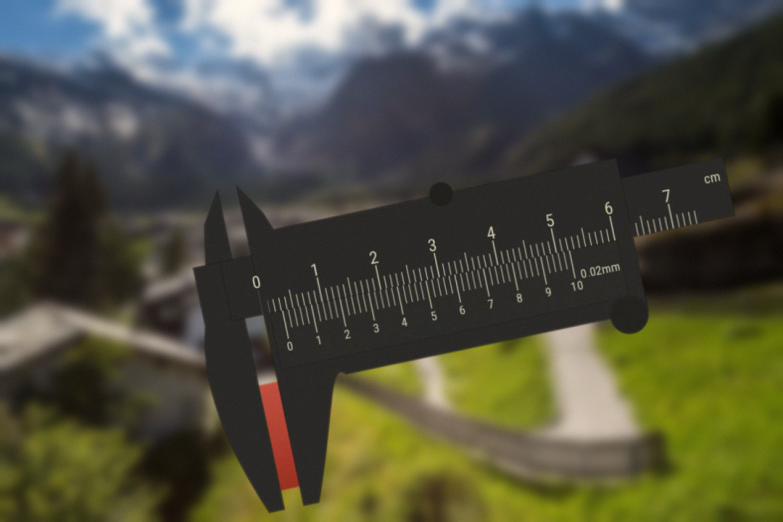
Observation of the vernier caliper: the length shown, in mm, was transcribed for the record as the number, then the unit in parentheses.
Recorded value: 3.2 (mm)
